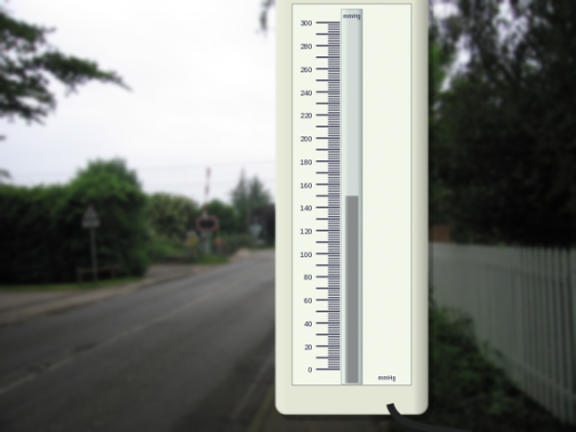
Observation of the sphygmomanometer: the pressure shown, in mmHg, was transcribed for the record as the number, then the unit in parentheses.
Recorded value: 150 (mmHg)
